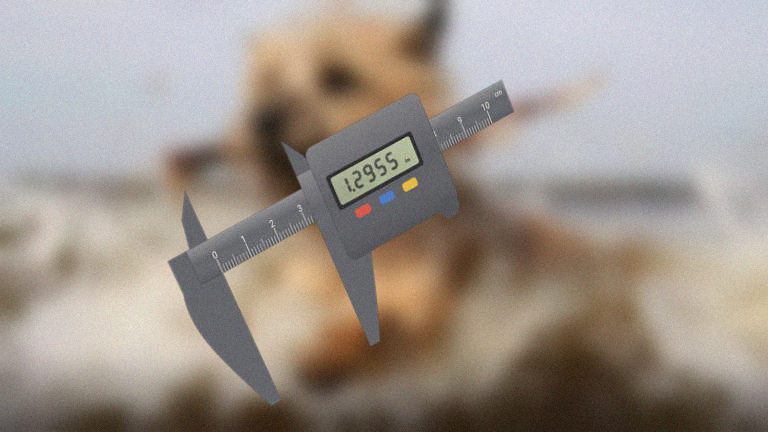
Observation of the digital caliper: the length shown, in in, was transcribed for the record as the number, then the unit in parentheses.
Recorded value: 1.2955 (in)
